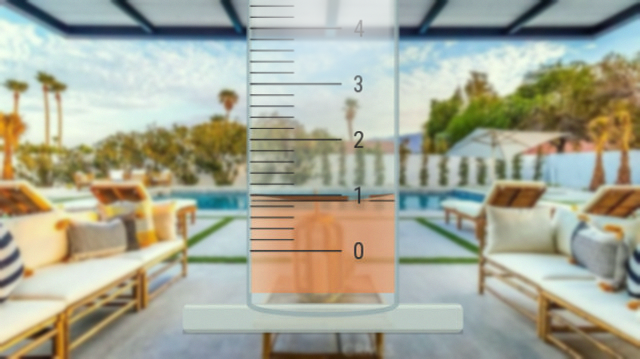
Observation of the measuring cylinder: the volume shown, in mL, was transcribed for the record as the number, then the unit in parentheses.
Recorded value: 0.9 (mL)
